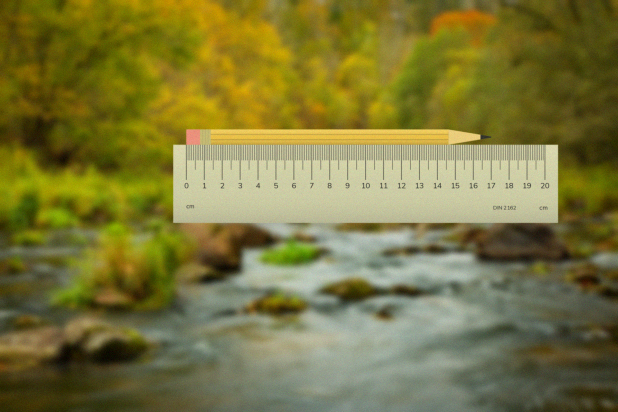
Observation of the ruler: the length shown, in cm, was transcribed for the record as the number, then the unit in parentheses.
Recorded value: 17 (cm)
